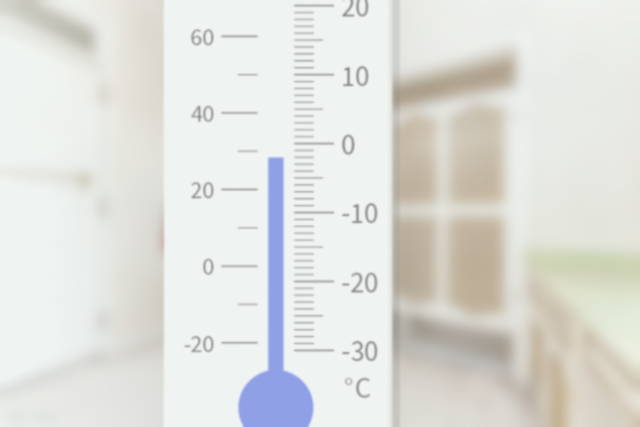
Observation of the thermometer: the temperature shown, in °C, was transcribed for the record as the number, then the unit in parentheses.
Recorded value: -2 (°C)
